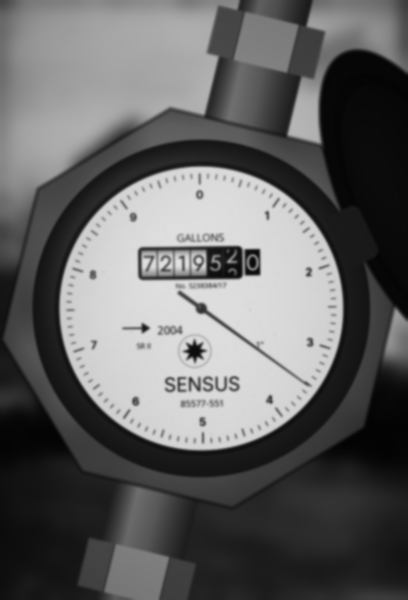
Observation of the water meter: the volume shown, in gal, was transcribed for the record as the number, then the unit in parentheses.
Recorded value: 7219523.5 (gal)
